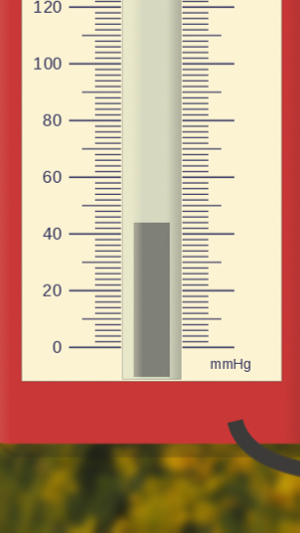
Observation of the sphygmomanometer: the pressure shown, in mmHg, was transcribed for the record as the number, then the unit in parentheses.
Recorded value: 44 (mmHg)
